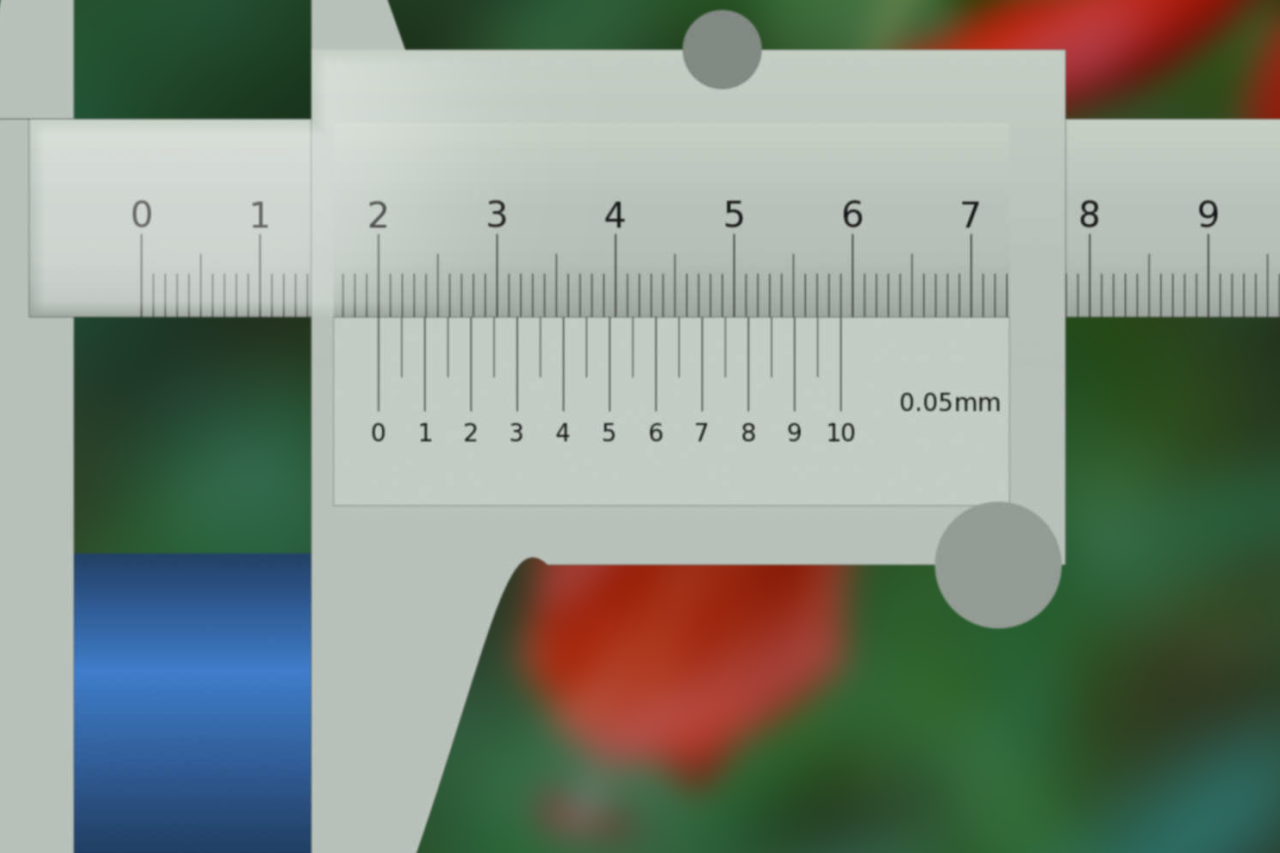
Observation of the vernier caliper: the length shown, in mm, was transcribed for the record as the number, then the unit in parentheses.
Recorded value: 20.0 (mm)
